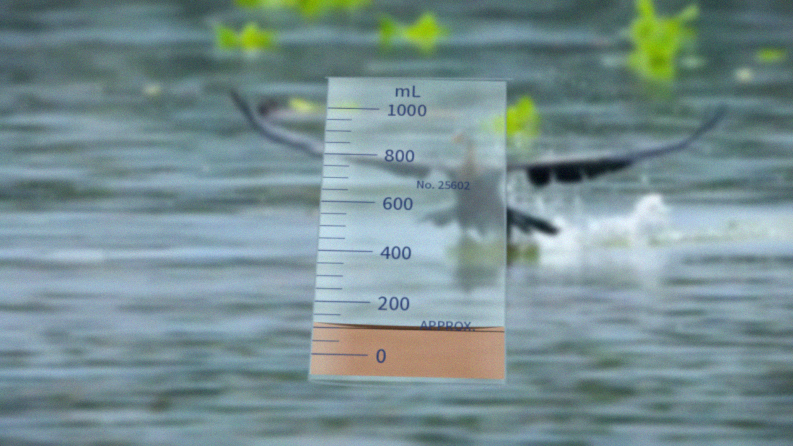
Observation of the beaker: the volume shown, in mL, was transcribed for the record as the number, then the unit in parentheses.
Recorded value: 100 (mL)
